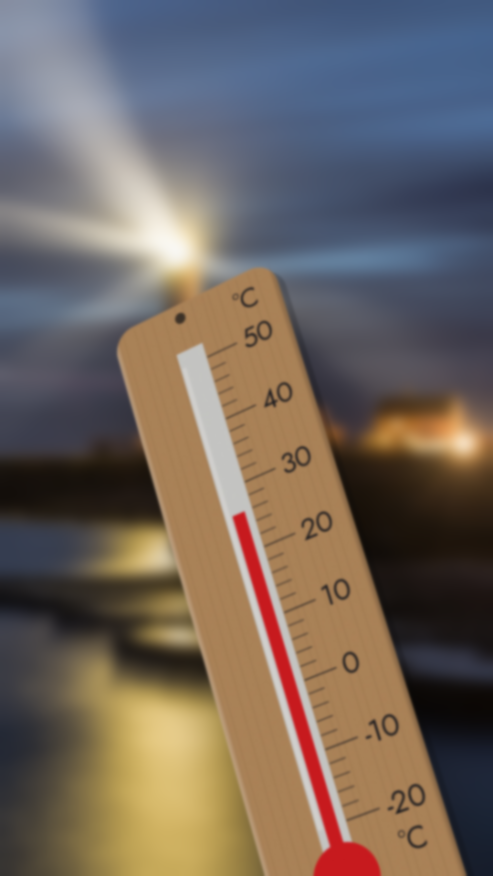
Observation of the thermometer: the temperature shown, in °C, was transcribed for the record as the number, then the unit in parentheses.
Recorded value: 26 (°C)
